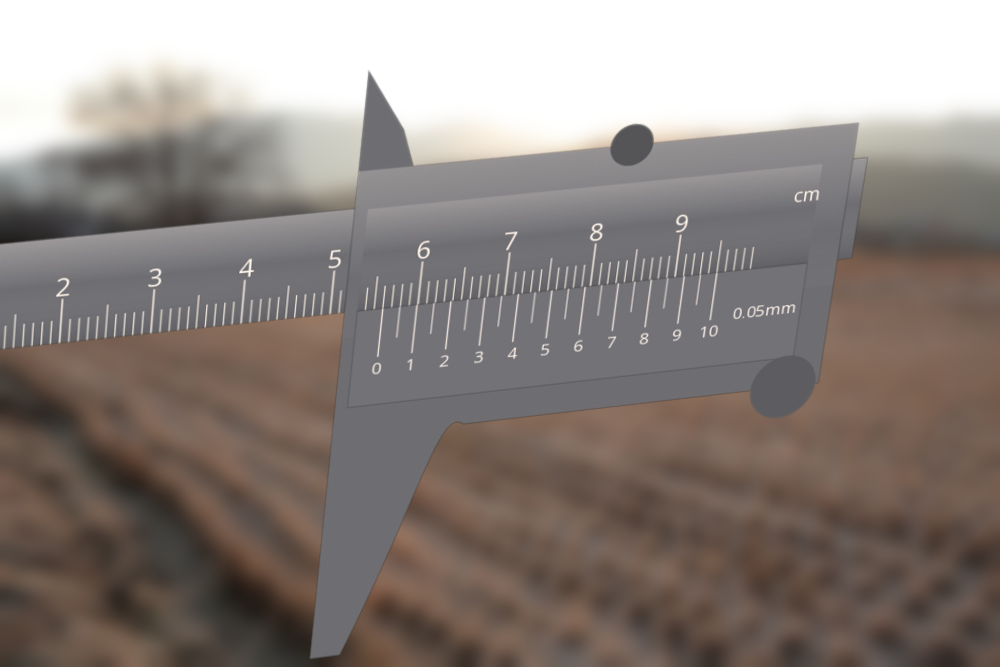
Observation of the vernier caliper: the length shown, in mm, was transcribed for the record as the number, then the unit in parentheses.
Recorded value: 56.0 (mm)
